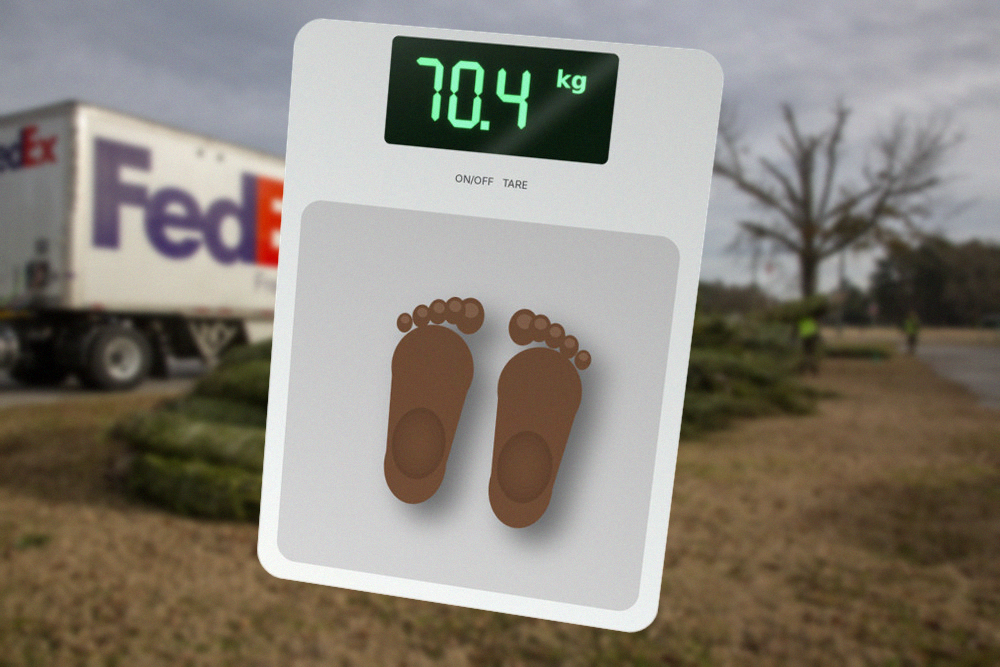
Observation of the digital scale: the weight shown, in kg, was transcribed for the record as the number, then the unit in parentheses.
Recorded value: 70.4 (kg)
